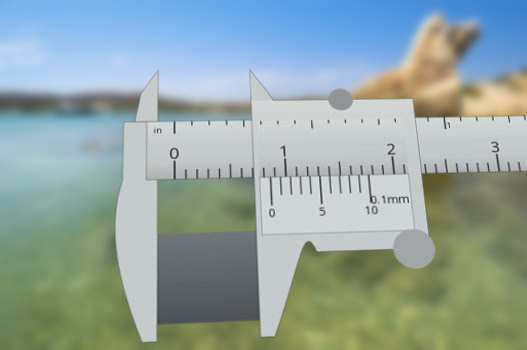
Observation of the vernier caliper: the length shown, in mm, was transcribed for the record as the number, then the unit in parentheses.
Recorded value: 8.6 (mm)
